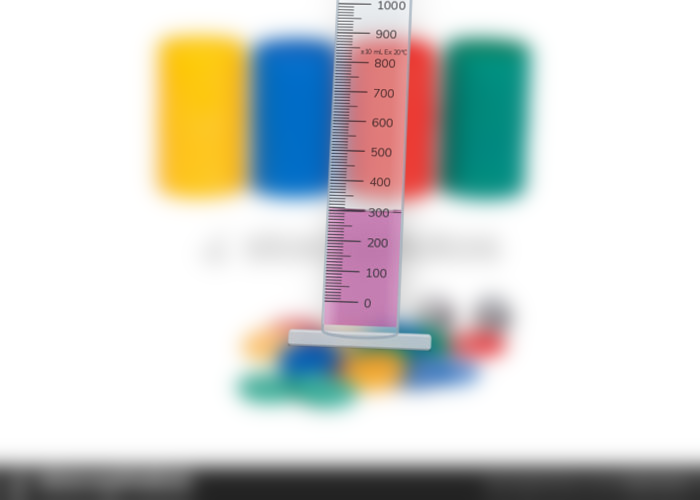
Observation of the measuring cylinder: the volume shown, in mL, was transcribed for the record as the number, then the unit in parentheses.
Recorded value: 300 (mL)
